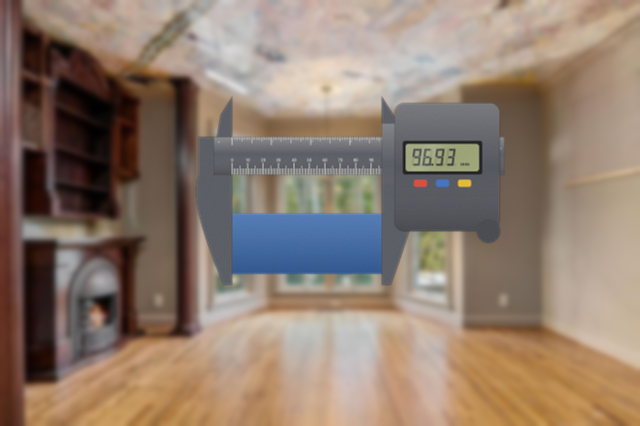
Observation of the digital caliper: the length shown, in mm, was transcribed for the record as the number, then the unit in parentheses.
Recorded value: 96.93 (mm)
